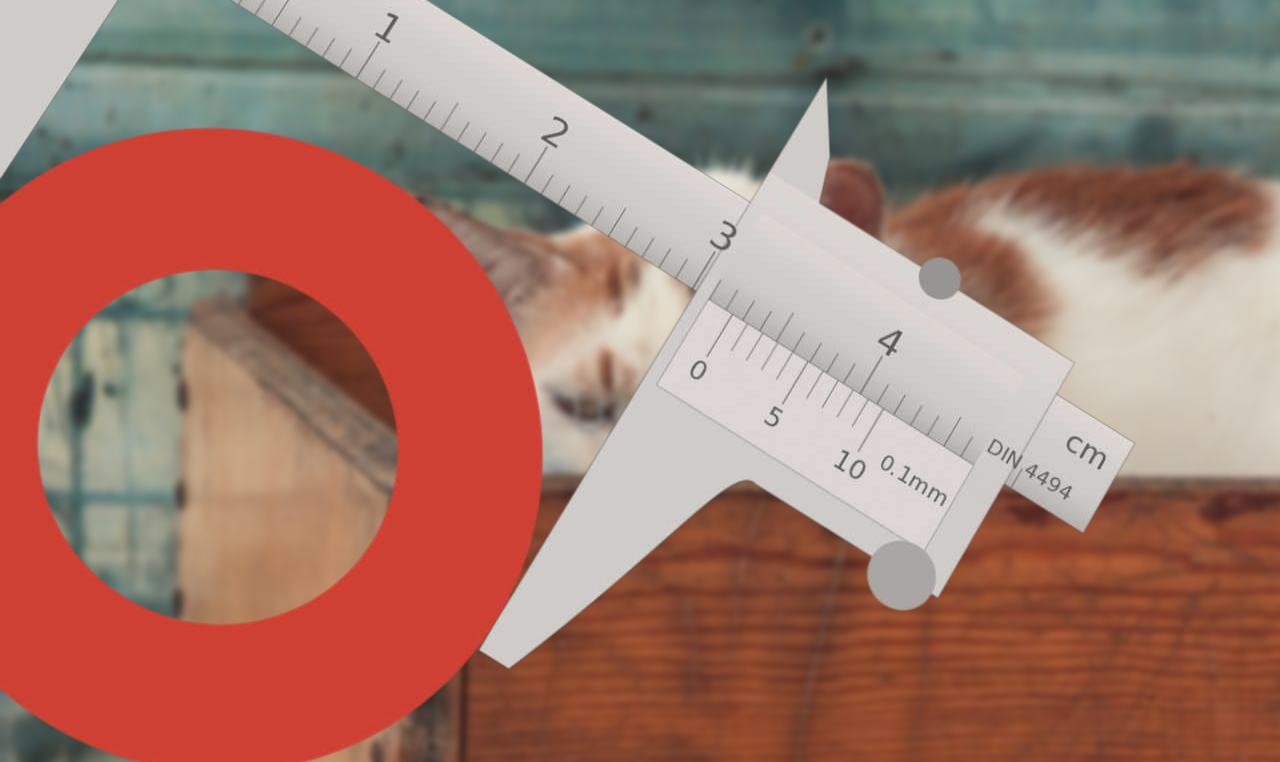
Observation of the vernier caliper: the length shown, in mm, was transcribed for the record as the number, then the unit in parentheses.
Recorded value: 32.4 (mm)
